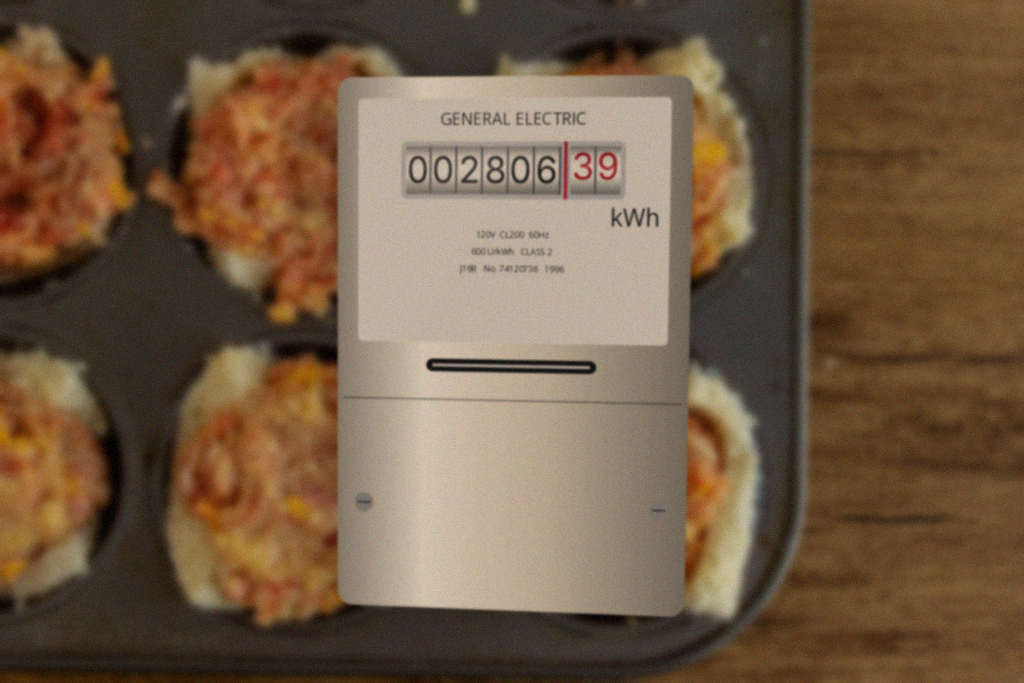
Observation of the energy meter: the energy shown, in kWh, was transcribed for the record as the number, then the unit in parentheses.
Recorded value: 2806.39 (kWh)
